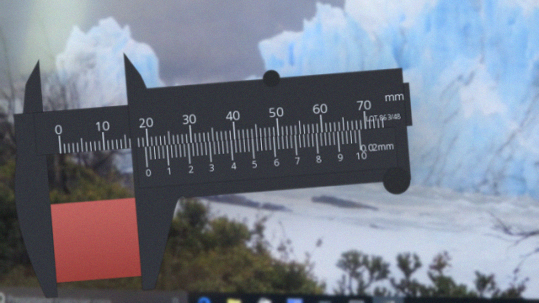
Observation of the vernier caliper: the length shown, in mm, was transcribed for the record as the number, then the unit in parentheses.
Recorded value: 19.5 (mm)
